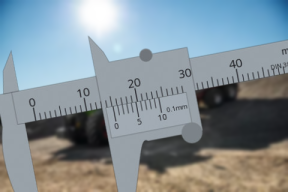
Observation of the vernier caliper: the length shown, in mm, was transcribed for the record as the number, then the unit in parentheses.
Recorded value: 15.2 (mm)
